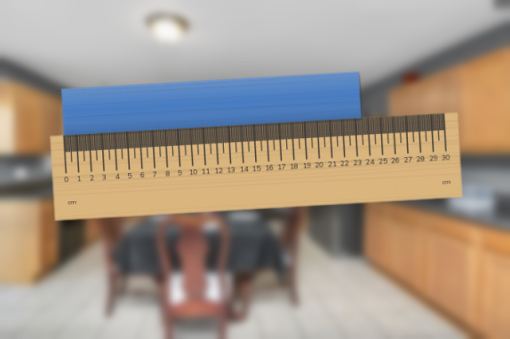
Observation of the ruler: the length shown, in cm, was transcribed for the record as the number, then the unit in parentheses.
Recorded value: 23.5 (cm)
